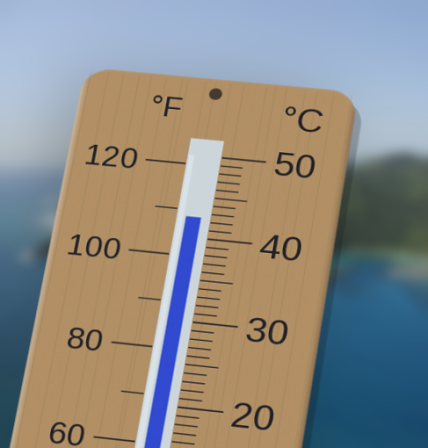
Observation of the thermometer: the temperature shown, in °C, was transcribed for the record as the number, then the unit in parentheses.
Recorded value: 42.5 (°C)
